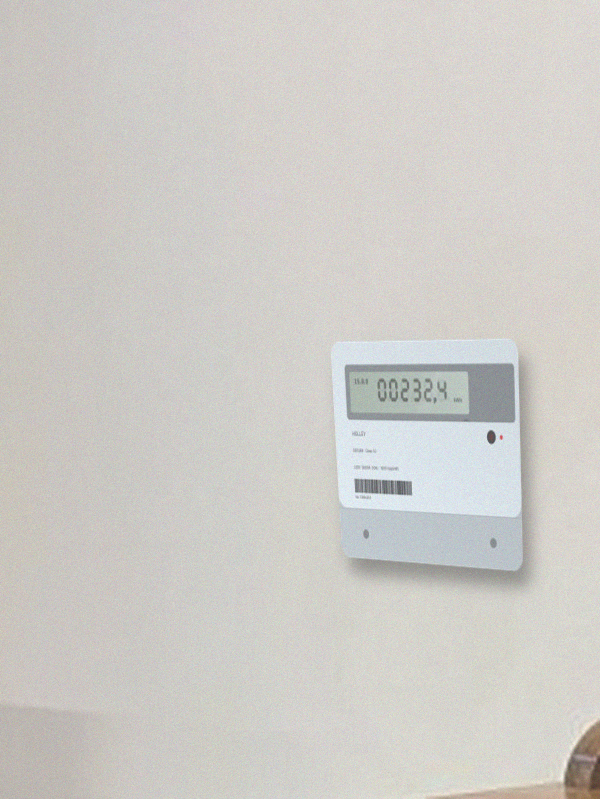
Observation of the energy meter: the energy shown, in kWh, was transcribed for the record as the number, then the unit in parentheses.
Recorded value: 232.4 (kWh)
